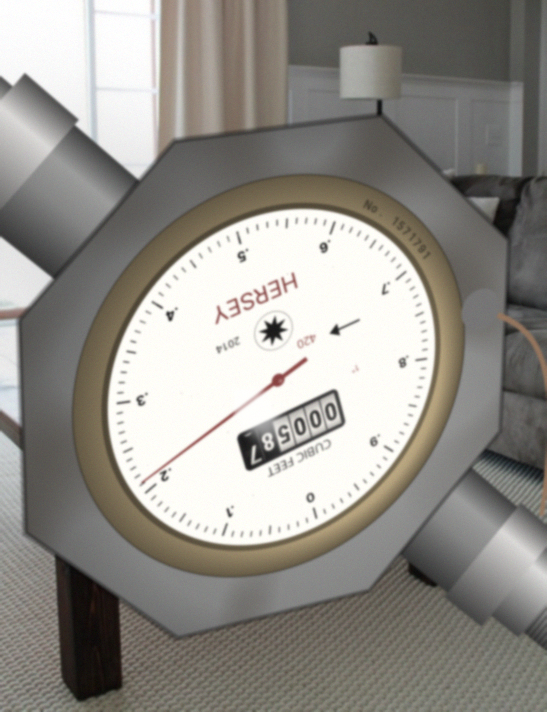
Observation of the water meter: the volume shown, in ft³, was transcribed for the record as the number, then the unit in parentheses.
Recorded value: 587.21 (ft³)
